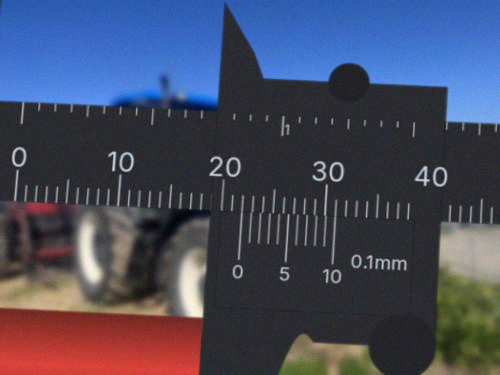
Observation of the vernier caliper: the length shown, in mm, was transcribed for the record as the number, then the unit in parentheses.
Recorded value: 22.0 (mm)
